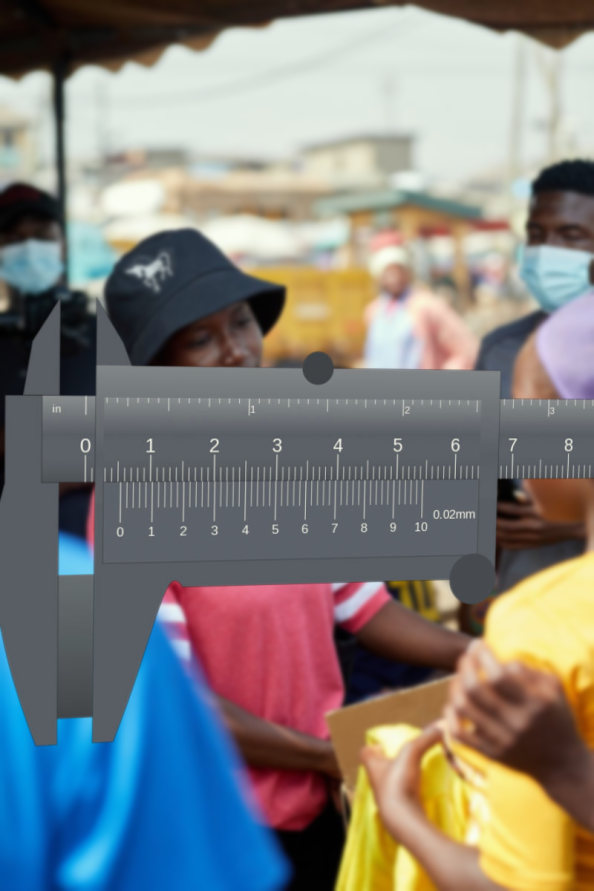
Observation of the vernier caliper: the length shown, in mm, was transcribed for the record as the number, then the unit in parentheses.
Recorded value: 5.4 (mm)
